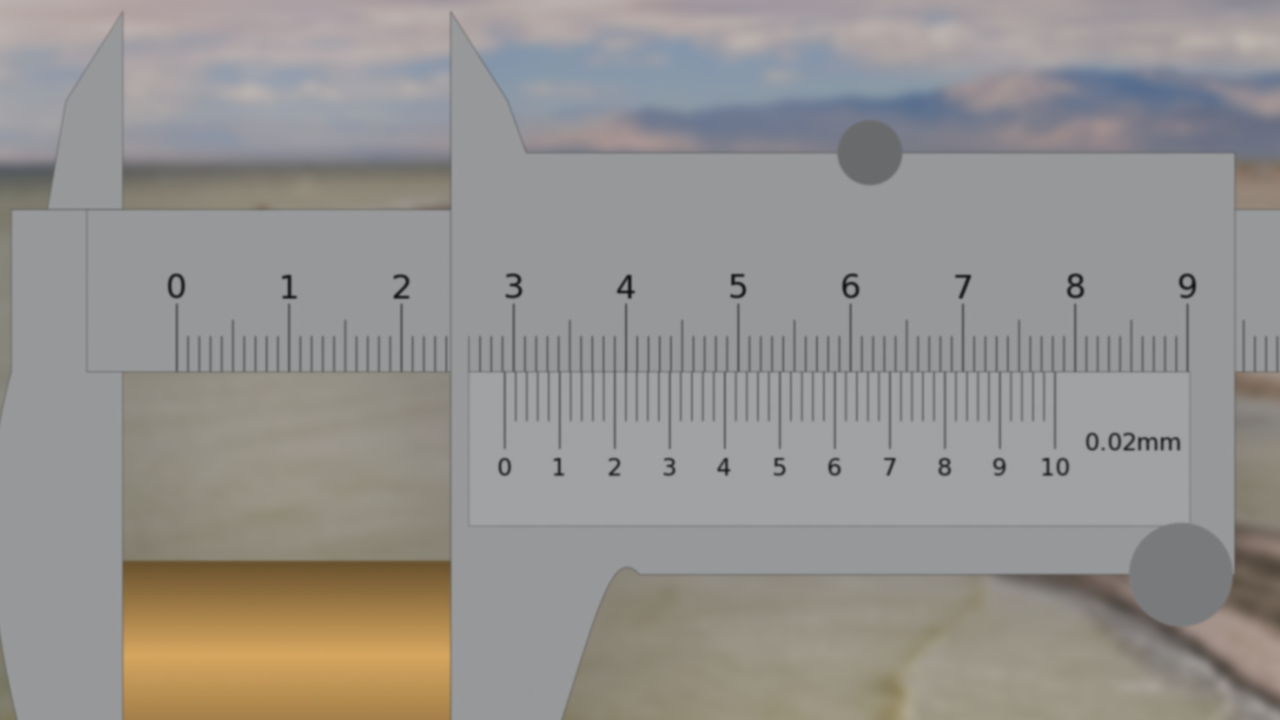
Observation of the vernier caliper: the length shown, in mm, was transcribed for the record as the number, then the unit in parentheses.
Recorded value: 29.2 (mm)
